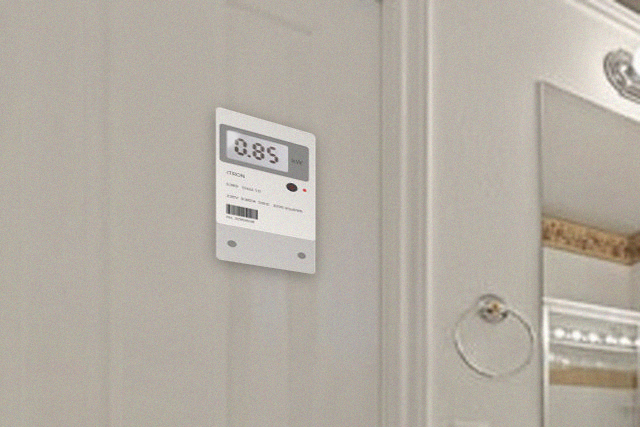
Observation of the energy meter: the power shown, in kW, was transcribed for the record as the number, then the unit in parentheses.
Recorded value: 0.85 (kW)
